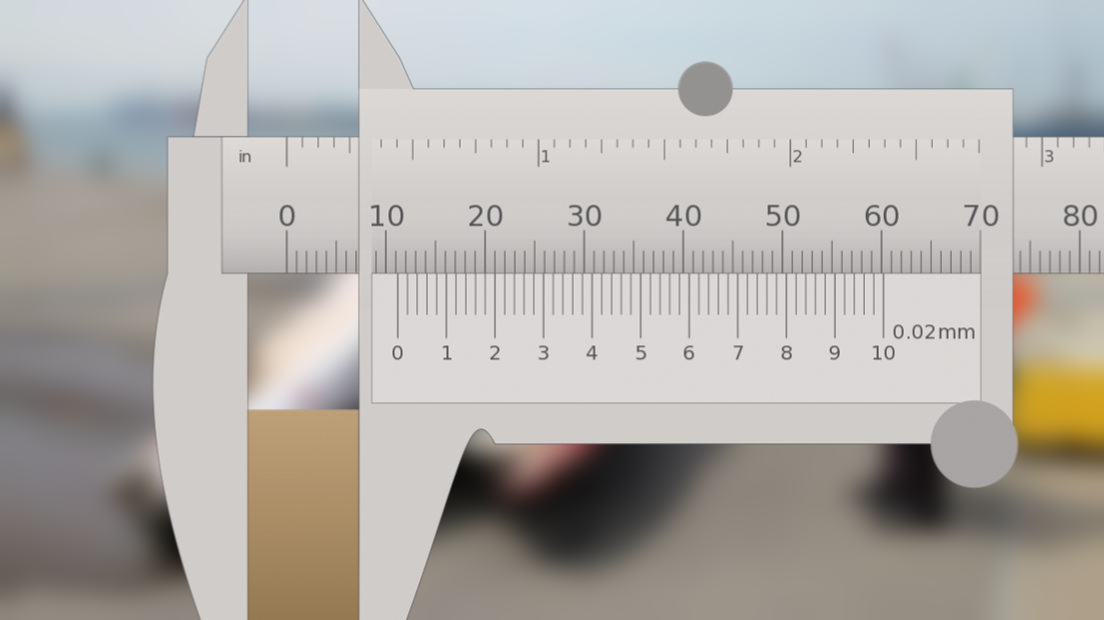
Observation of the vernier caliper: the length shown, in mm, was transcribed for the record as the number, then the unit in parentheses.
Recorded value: 11.2 (mm)
